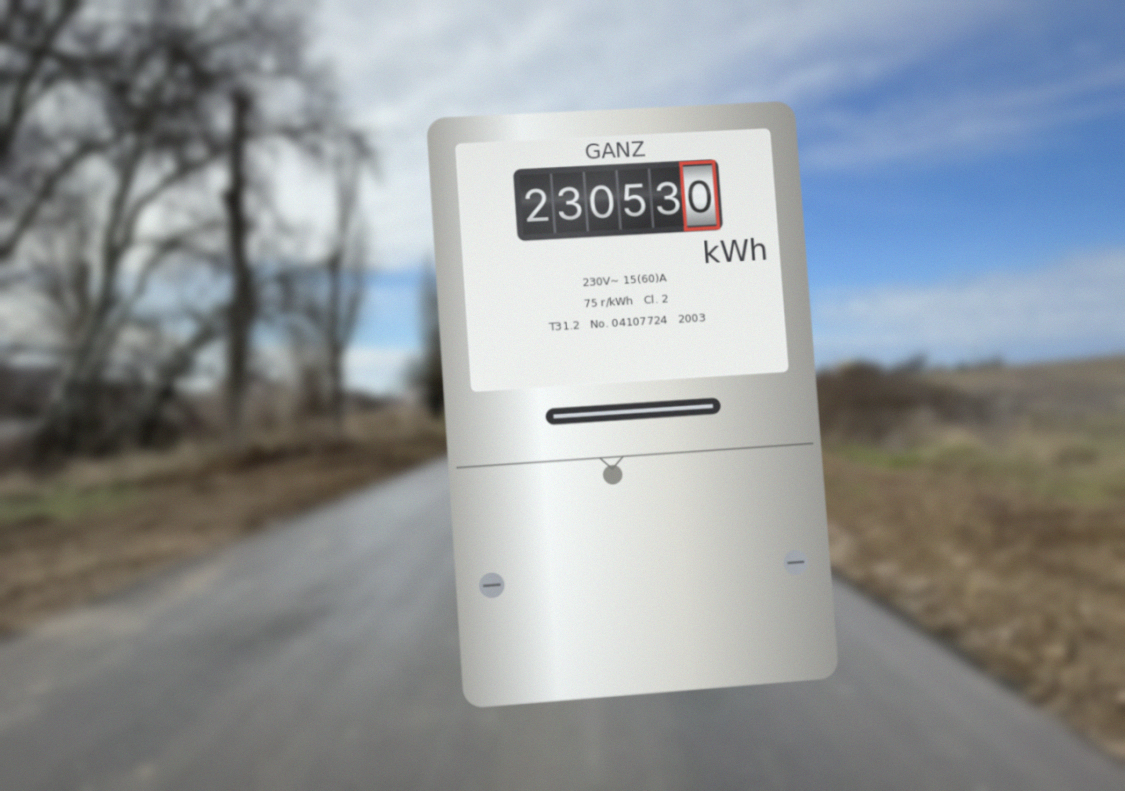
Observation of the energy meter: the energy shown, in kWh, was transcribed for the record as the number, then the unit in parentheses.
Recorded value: 23053.0 (kWh)
